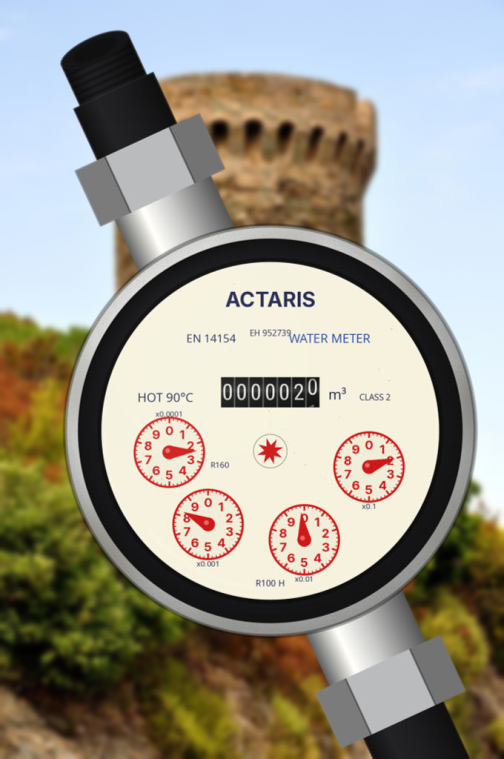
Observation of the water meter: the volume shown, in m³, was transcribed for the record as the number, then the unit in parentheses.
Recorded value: 20.1982 (m³)
